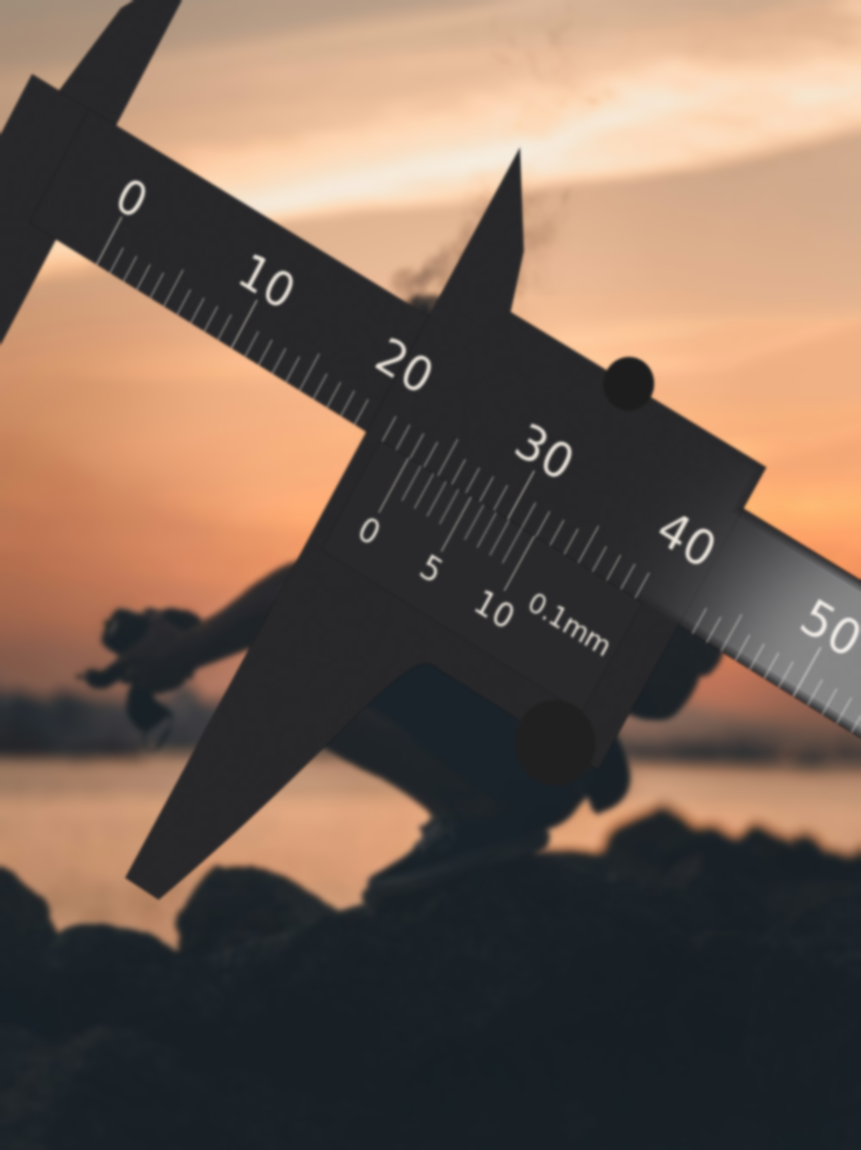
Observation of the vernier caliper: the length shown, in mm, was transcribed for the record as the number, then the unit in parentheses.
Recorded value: 22.9 (mm)
